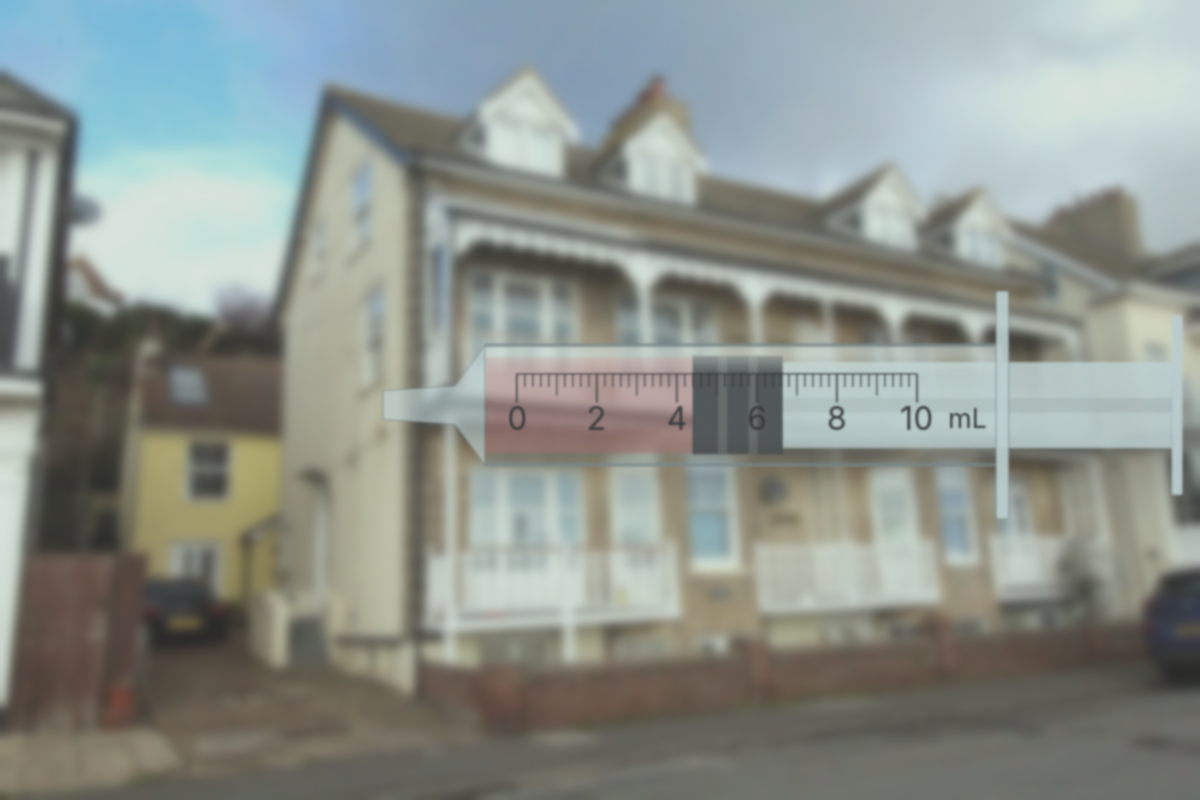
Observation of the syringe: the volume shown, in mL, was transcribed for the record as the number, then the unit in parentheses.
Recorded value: 4.4 (mL)
